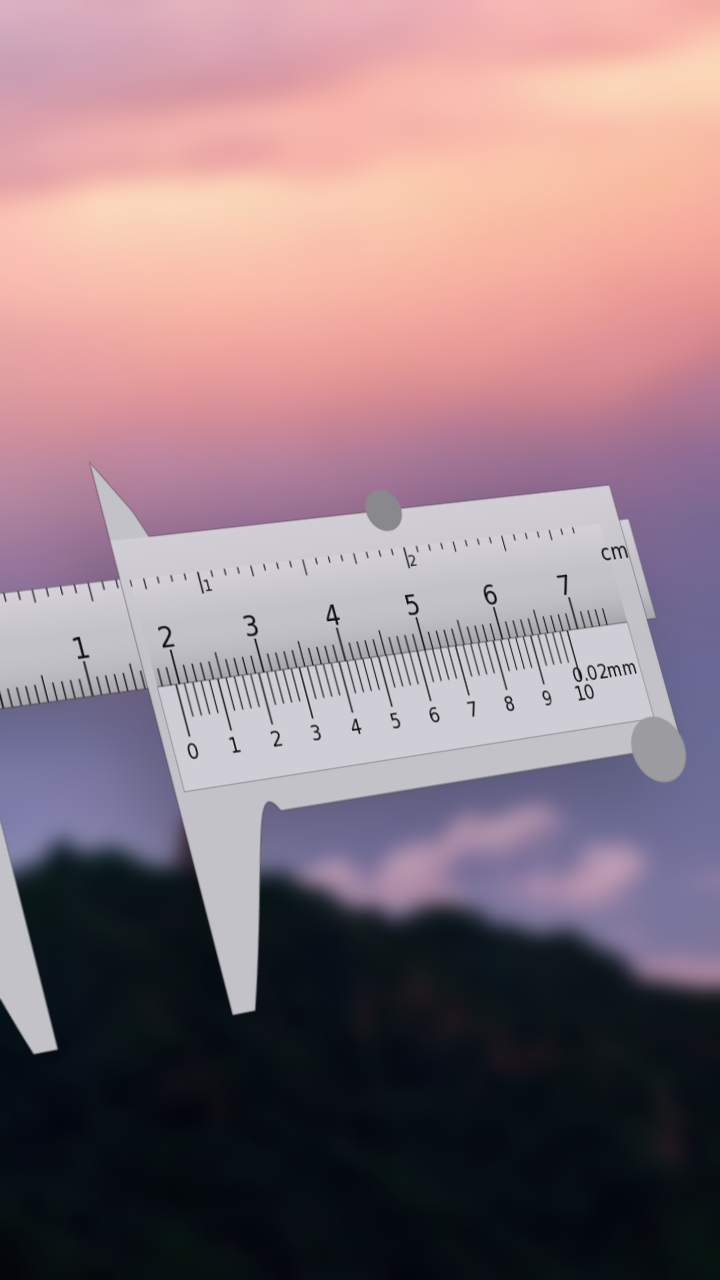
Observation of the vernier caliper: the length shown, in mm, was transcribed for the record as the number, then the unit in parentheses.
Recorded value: 19.6 (mm)
